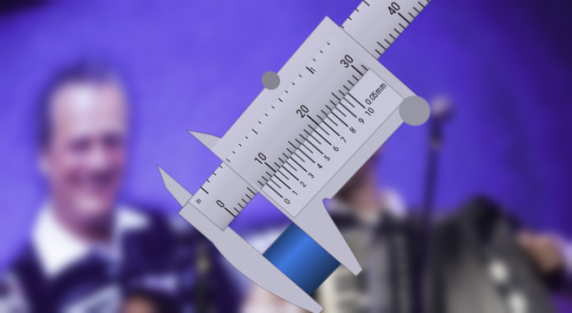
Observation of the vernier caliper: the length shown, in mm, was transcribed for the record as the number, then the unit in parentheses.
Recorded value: 7.6 (mm)
